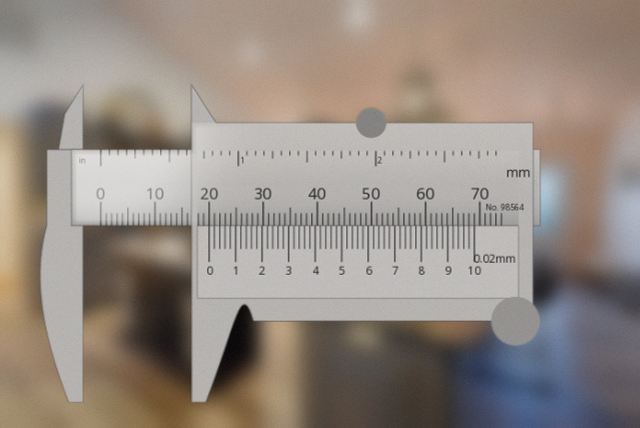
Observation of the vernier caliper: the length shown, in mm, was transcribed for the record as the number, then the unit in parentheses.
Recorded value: 20.0 (mm)
